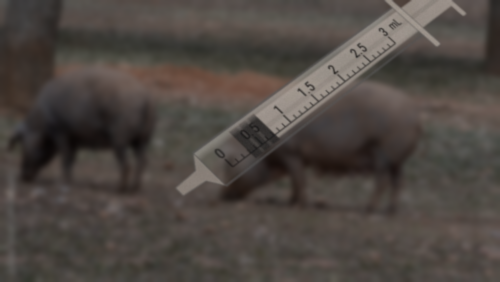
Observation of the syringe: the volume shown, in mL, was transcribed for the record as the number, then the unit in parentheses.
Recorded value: 0.3 (mL)
